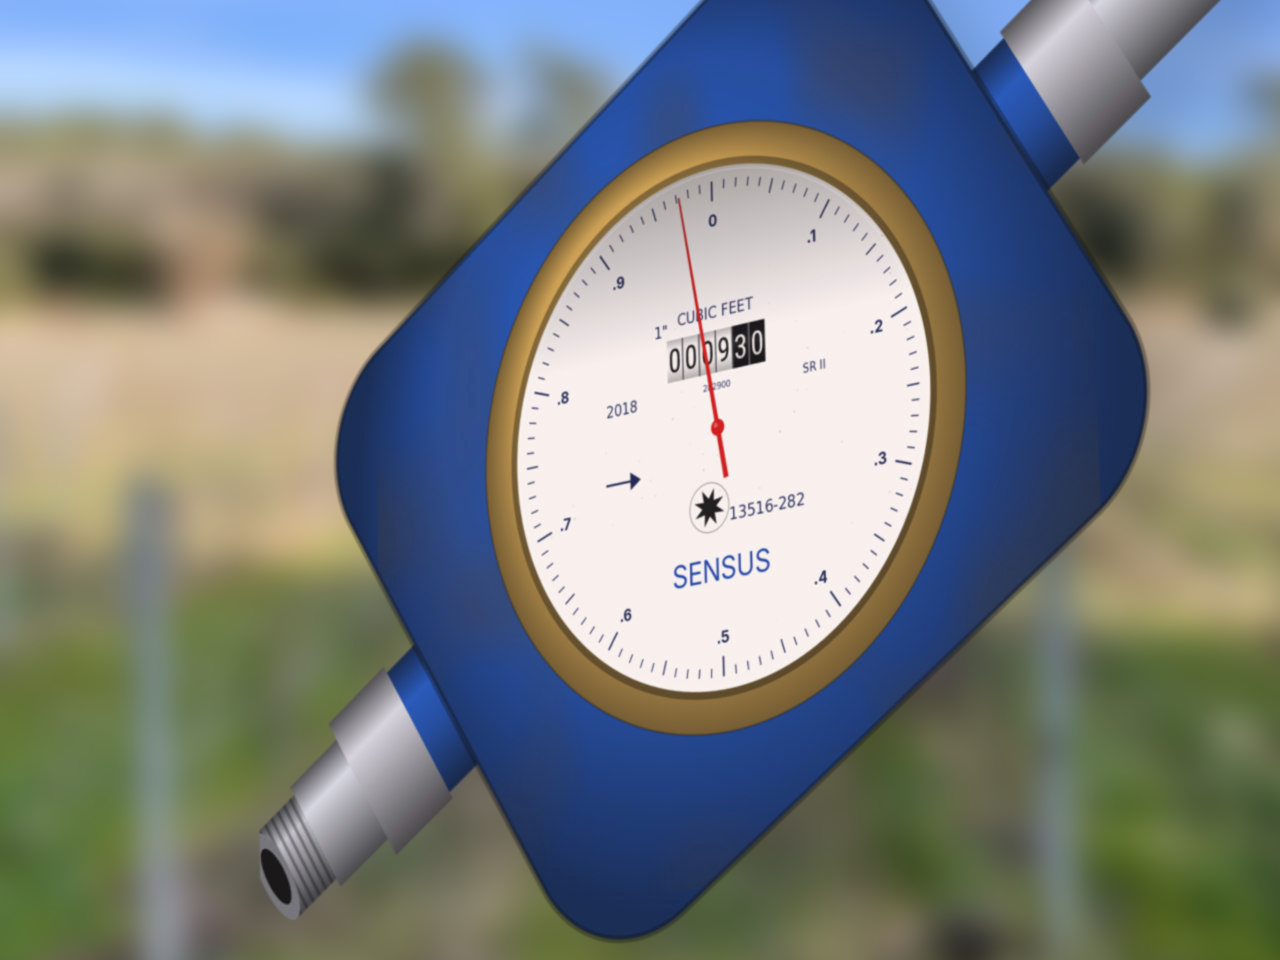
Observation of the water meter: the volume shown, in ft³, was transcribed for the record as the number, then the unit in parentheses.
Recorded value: 929.97 (ft³)
